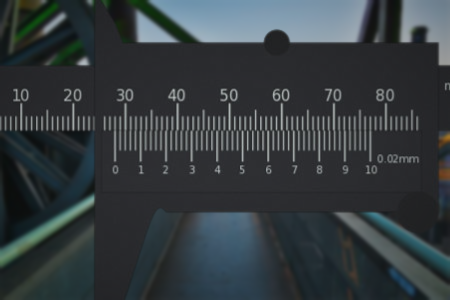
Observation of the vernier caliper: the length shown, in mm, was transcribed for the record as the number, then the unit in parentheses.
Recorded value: 28.0 (mm)
